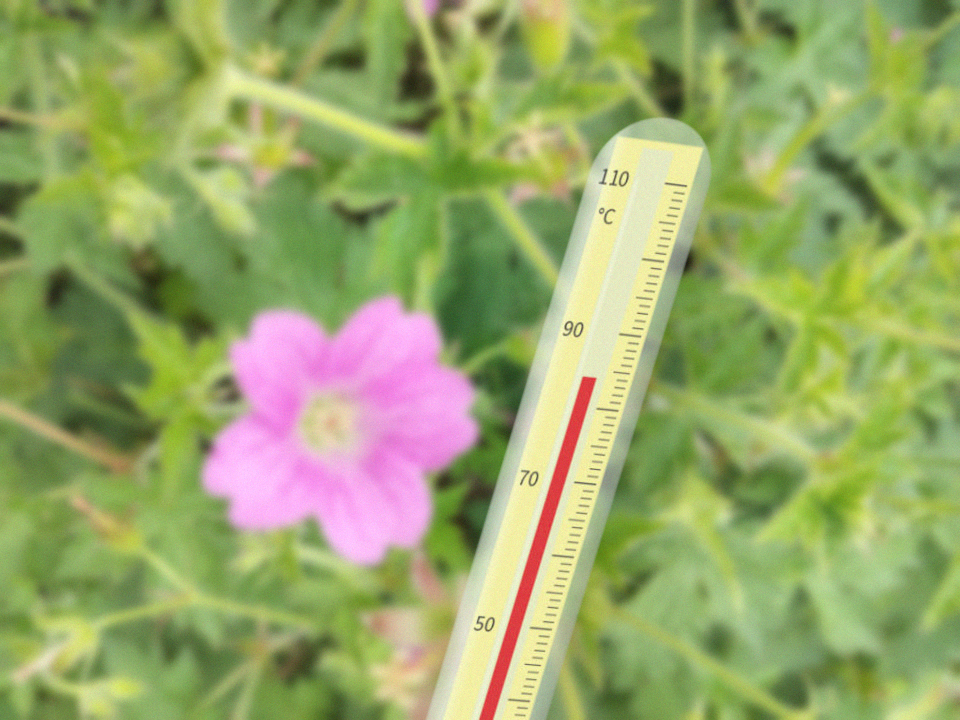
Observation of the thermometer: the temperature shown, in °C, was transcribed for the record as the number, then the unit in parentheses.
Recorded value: 84 (°C)
